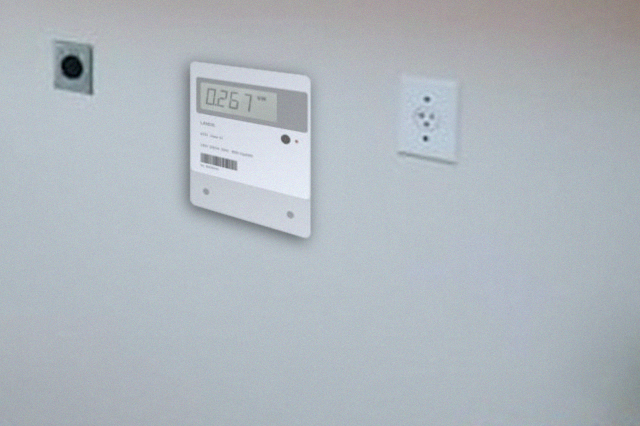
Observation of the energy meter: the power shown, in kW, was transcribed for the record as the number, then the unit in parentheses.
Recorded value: 0.267 (kW)
